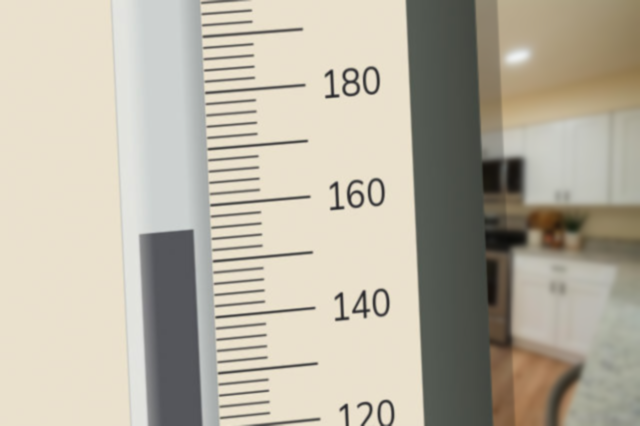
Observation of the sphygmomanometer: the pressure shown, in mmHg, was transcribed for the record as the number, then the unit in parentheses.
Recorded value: 156 (mmHg)
